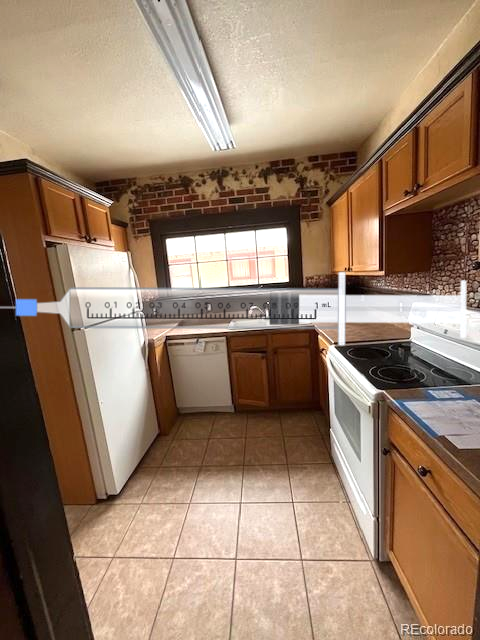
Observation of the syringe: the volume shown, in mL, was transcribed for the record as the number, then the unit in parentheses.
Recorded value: 0.8 (mL)
